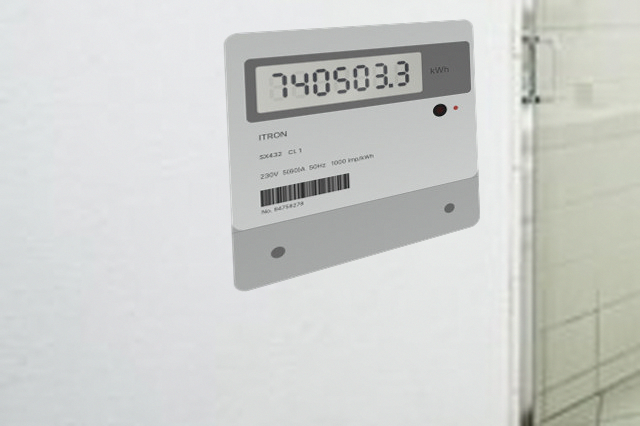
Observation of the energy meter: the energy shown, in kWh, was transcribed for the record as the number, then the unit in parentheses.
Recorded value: 740503.3 (kWh)
